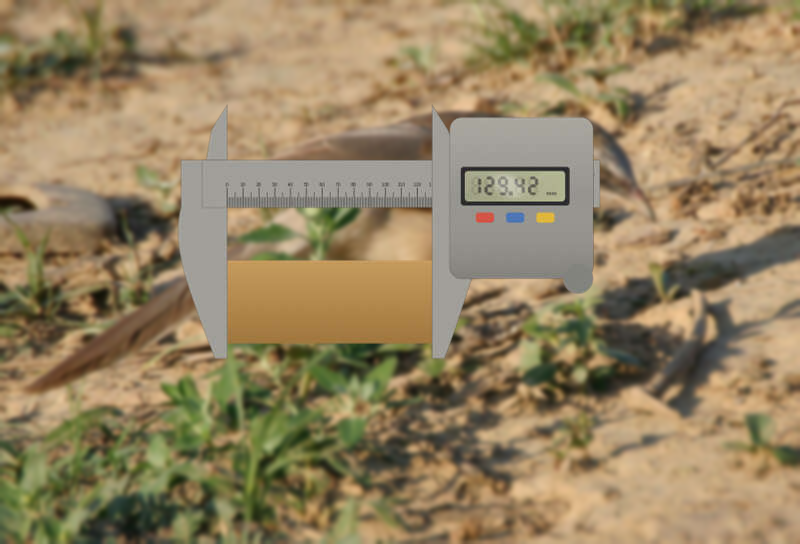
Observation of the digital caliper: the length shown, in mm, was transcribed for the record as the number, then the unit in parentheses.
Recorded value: 129.42 (mm)
